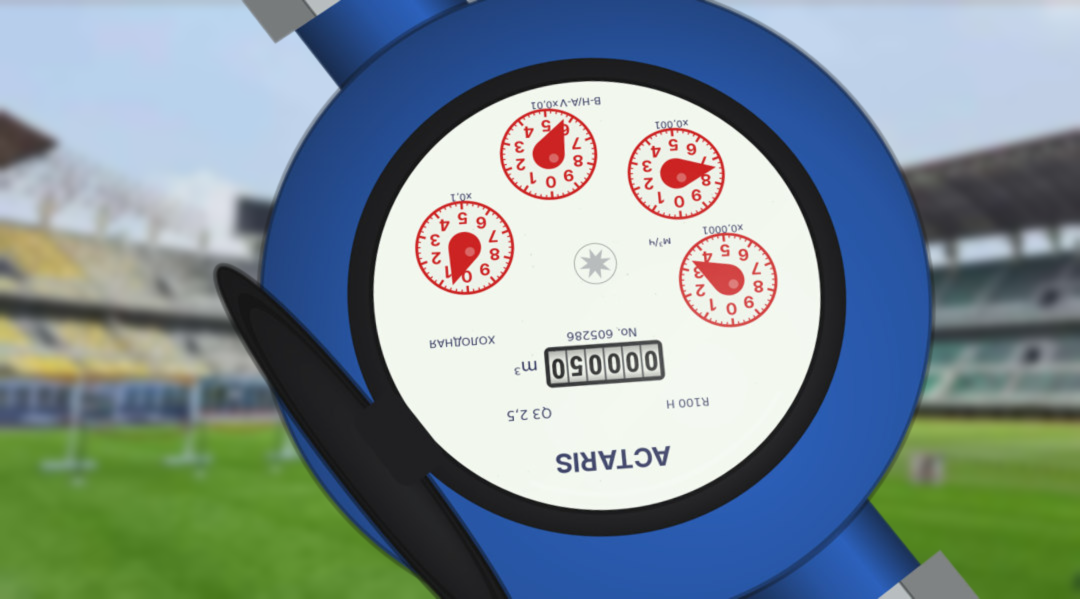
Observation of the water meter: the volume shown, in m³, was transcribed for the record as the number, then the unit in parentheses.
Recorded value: 50.0573 (m³)
